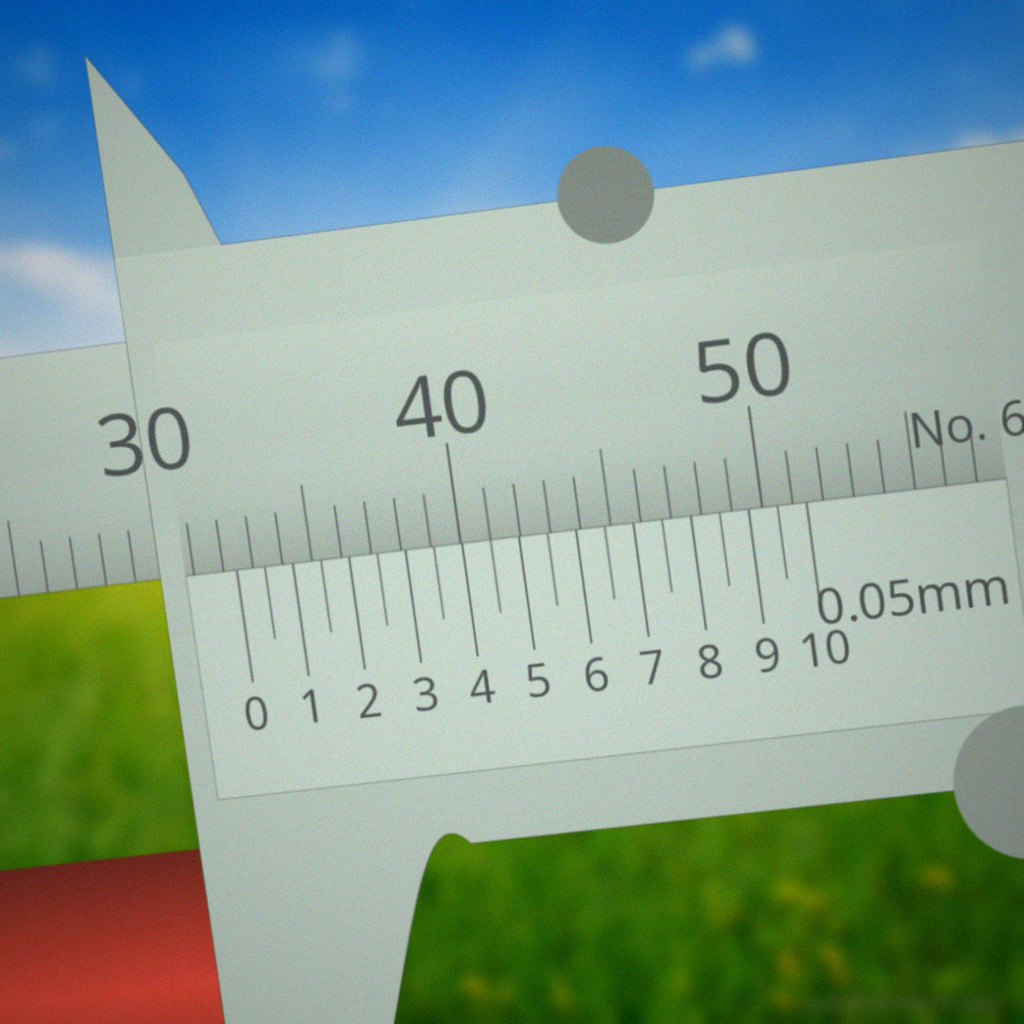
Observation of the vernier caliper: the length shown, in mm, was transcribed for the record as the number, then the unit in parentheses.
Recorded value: 32.45 (mm)
